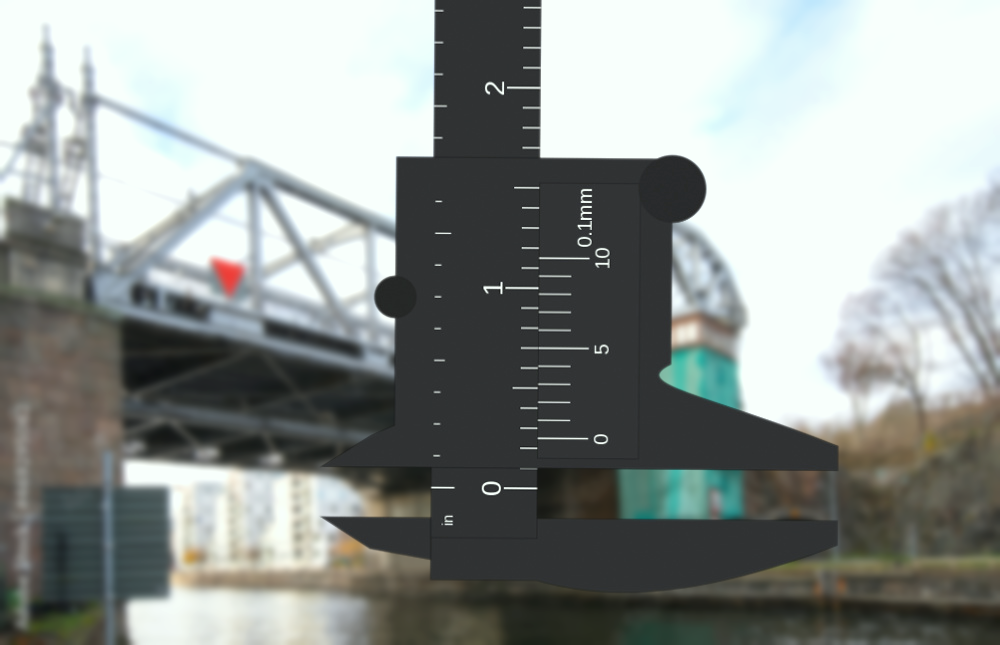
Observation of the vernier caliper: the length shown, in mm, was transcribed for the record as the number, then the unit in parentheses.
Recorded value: 2.5 (mm)
